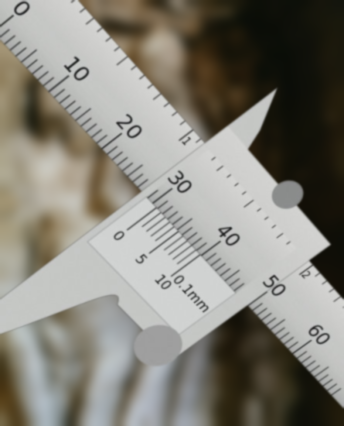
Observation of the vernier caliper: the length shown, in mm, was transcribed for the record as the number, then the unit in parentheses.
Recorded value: 30.8 (mm)
